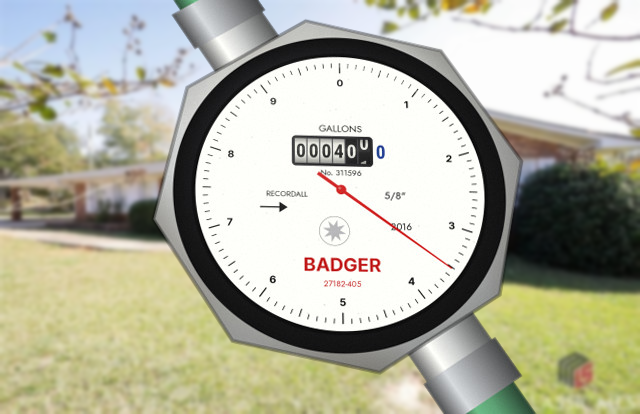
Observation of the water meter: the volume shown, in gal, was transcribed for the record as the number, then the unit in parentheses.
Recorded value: 4003.5 (gal)
